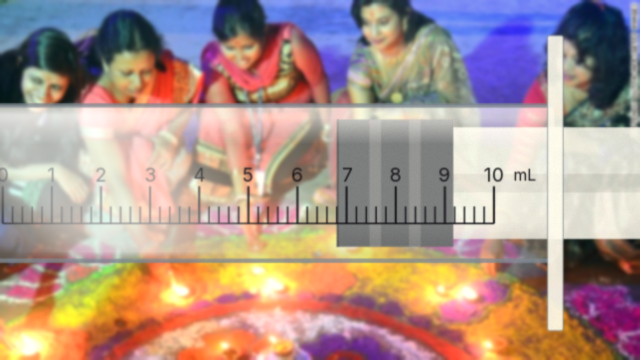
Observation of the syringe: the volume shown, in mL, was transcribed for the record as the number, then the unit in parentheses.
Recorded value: 6.8 (mL)
